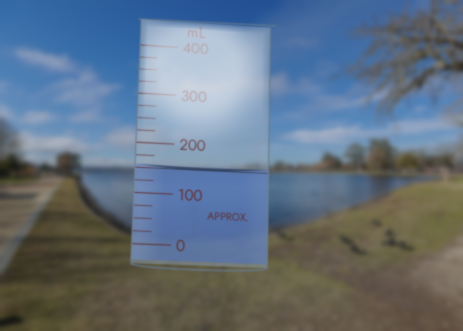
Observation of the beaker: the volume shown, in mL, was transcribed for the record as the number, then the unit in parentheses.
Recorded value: 150 (mL)
